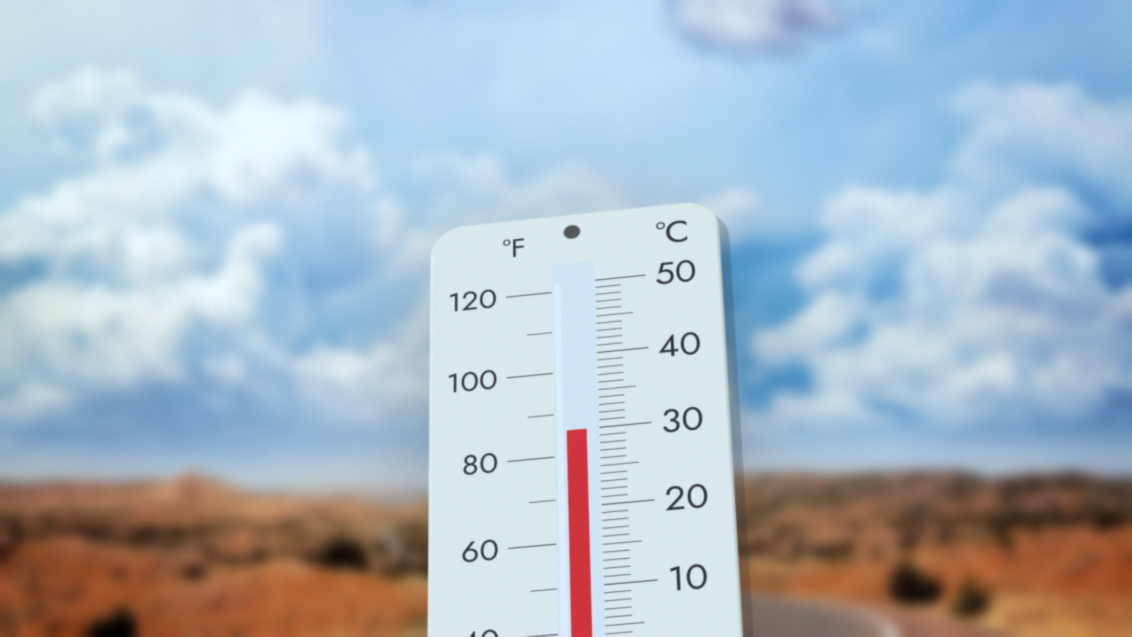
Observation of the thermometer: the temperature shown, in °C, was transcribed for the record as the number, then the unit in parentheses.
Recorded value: 30 (°C)
